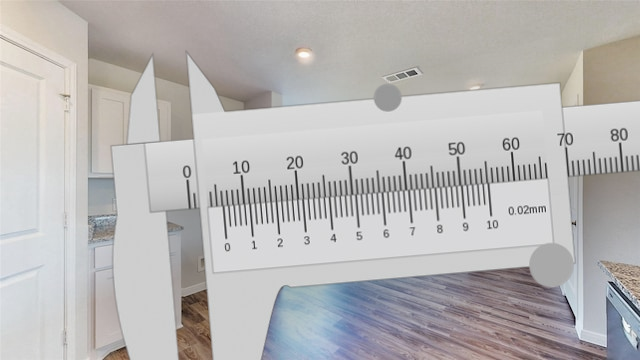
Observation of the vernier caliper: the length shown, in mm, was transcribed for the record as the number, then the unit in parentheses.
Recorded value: 6.2 (mm)
